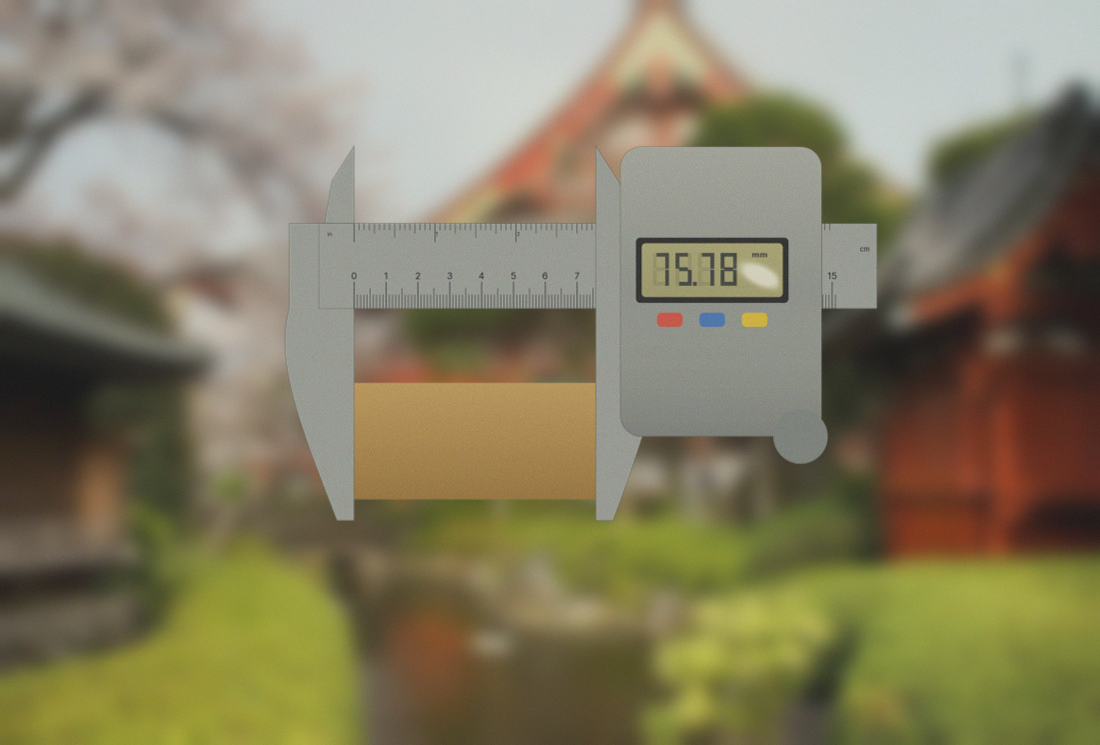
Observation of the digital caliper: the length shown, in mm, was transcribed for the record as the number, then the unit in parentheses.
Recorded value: 75.78 (mm)
